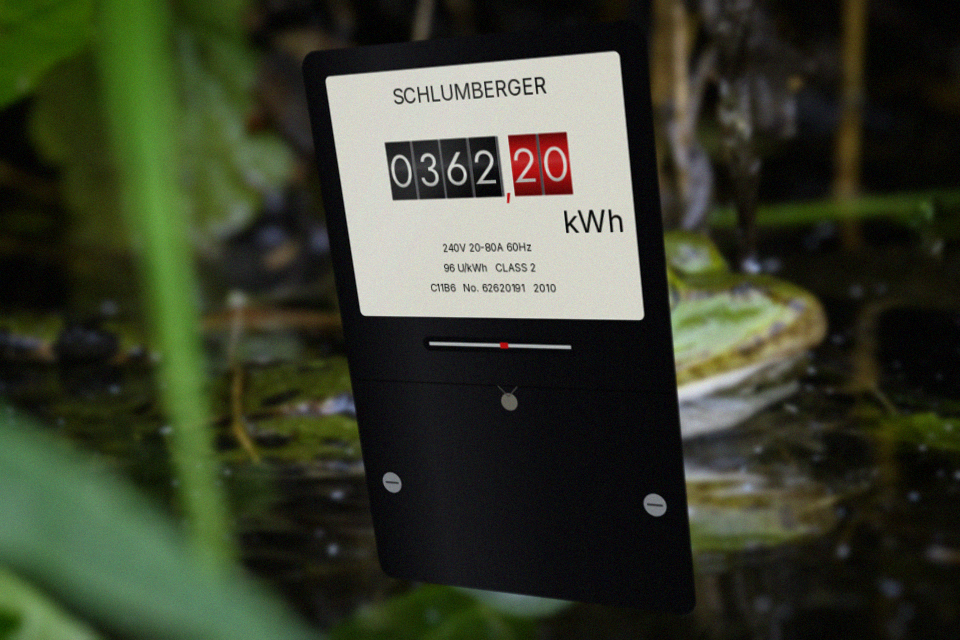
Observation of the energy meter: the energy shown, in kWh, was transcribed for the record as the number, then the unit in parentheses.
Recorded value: 362.20 (kWh)
